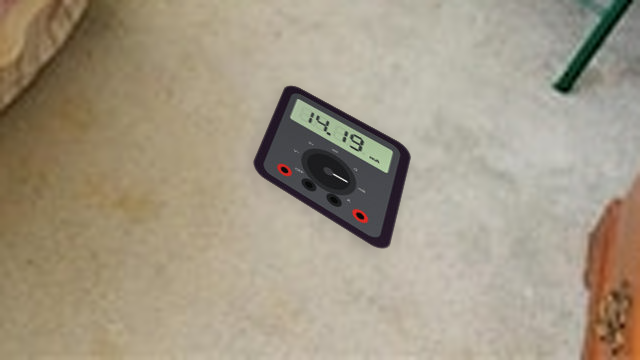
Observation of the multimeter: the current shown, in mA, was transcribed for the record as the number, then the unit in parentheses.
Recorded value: 14.19 (mA)
